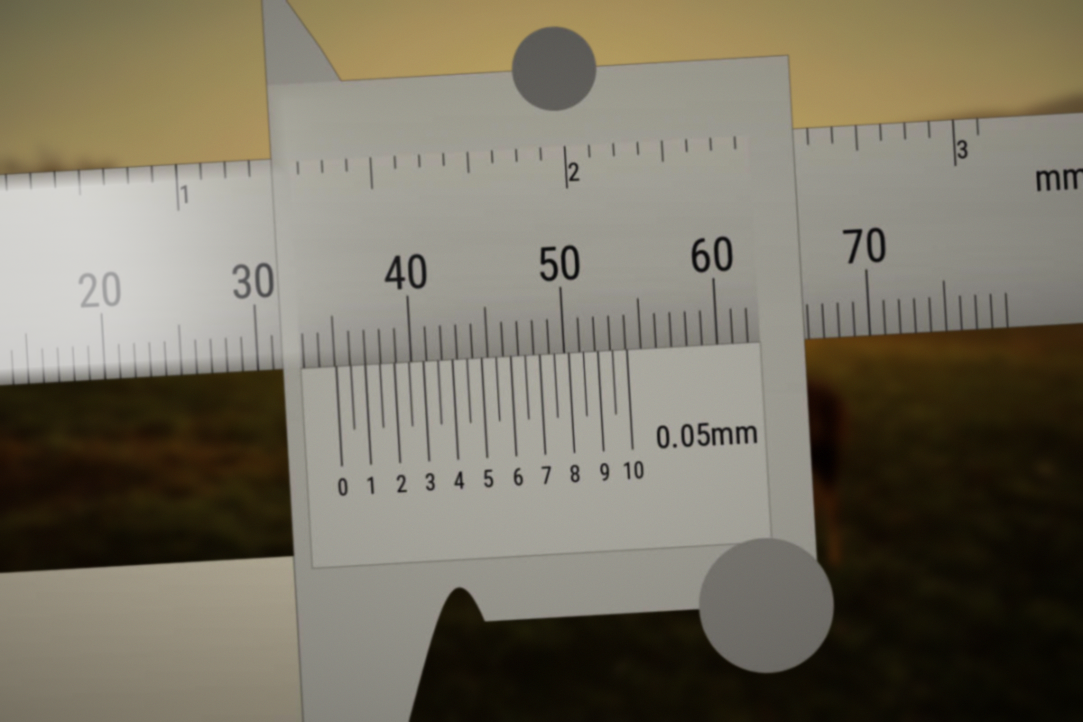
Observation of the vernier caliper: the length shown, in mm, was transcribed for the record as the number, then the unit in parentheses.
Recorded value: 35.1 (mm)
